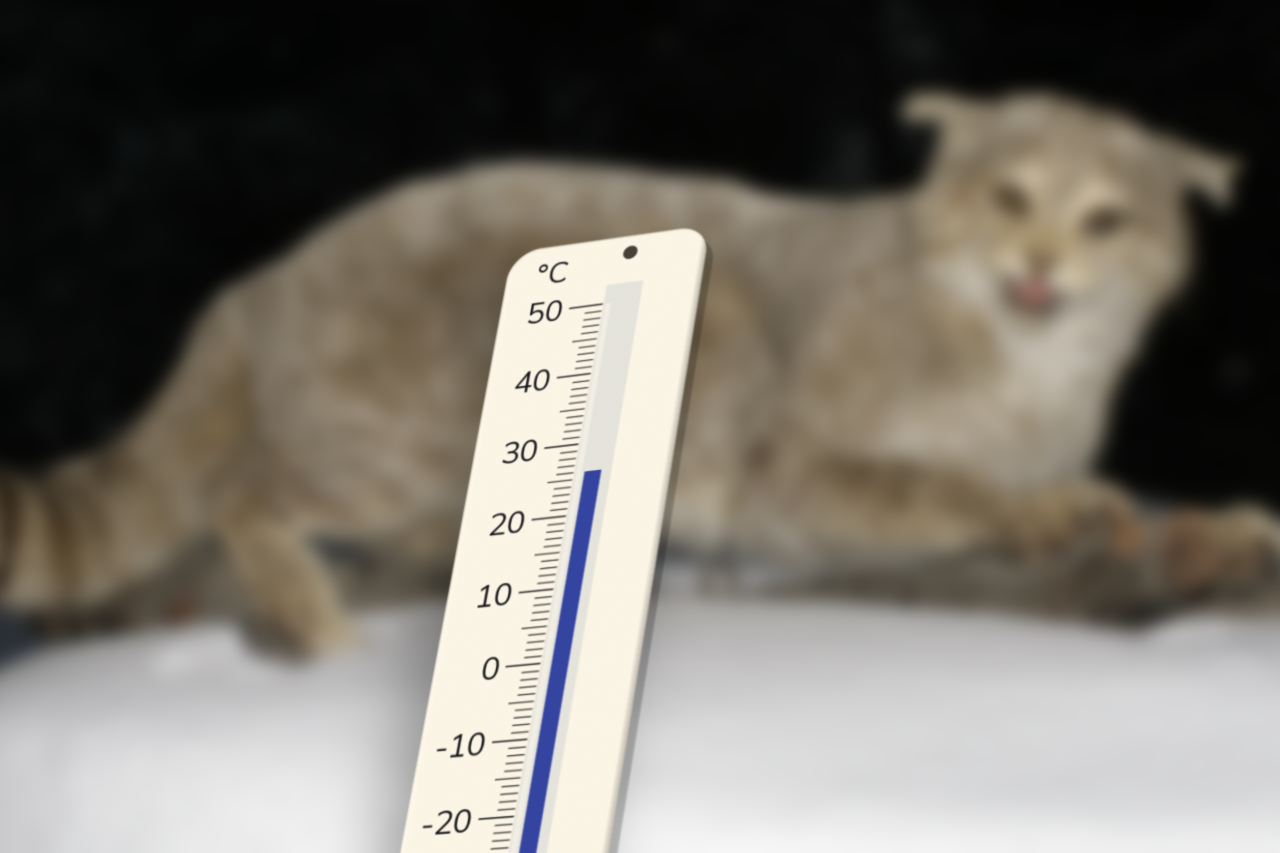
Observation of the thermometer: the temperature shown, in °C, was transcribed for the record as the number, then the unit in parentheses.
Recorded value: 26 (°C)
